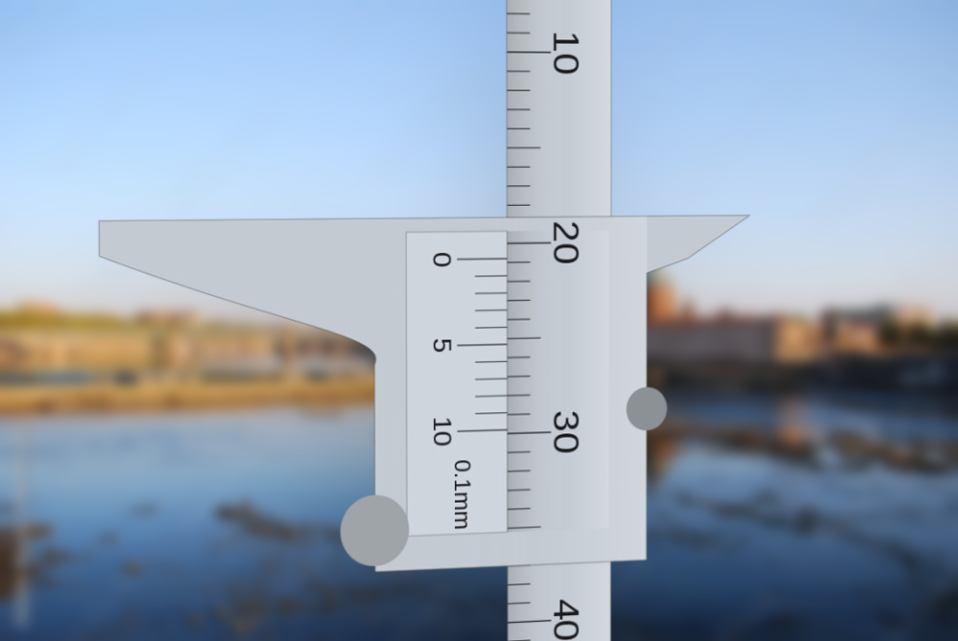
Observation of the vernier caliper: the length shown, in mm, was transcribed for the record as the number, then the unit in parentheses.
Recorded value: 20.8 (mm)
